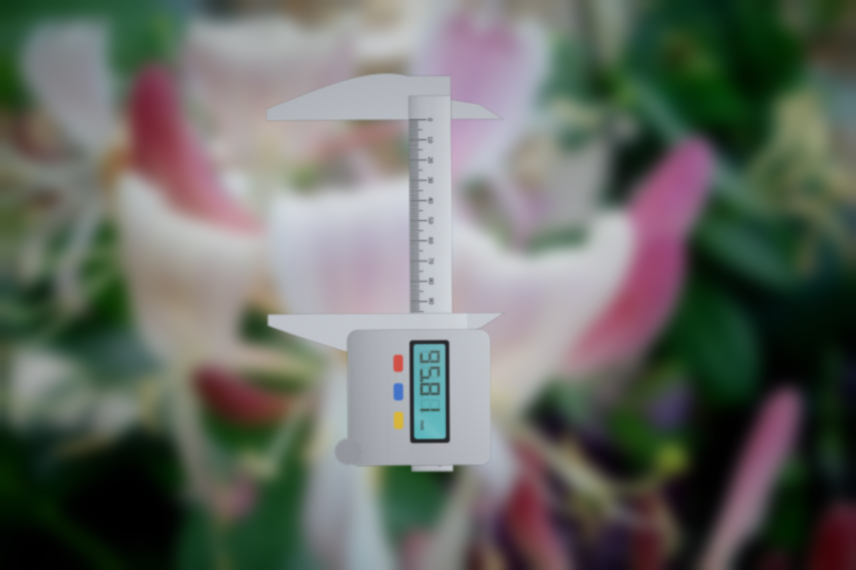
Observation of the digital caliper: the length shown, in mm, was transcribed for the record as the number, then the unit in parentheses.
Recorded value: 95.81 (mm)
